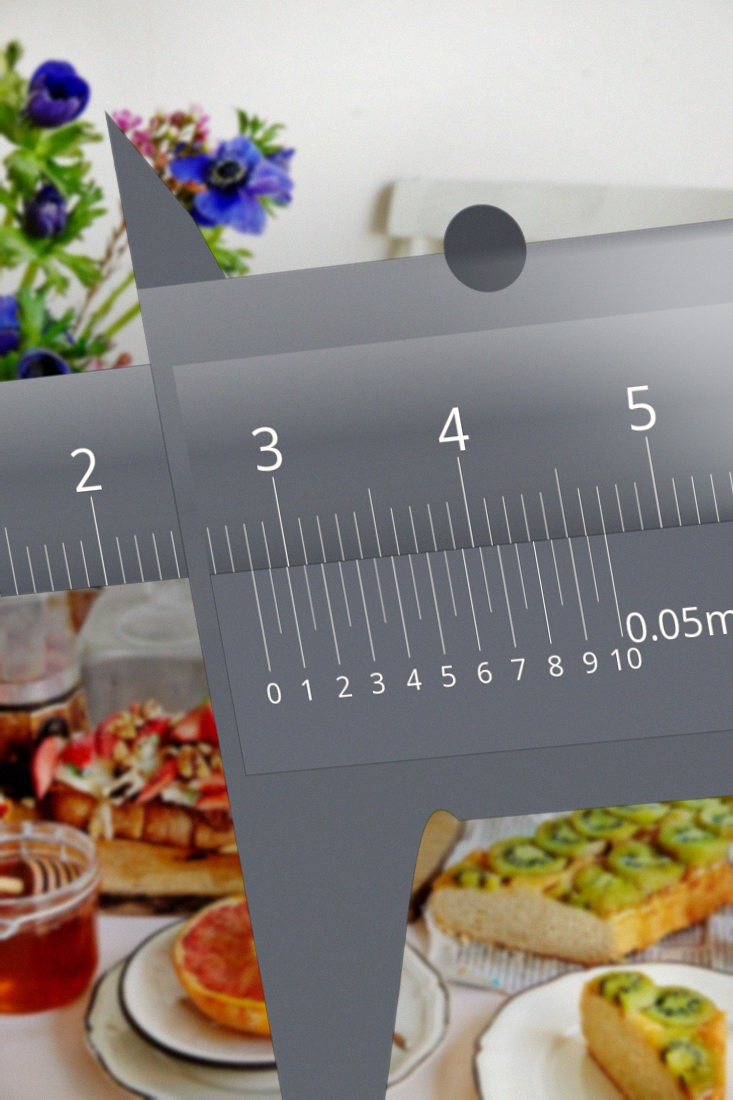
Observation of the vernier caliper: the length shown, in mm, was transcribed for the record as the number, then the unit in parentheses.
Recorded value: 28.0 (mm)
